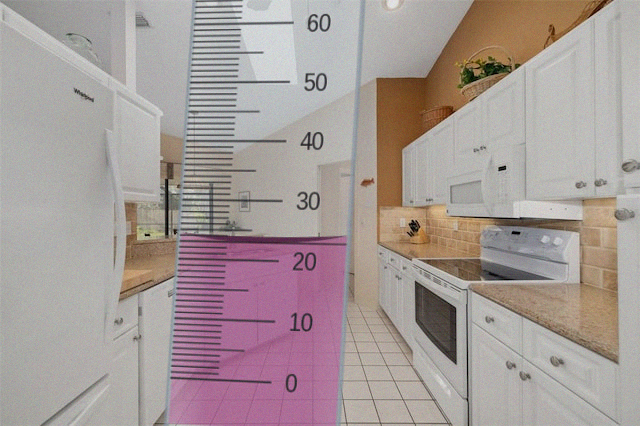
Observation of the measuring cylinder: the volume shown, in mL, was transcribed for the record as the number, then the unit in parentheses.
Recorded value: 23 (mL)
